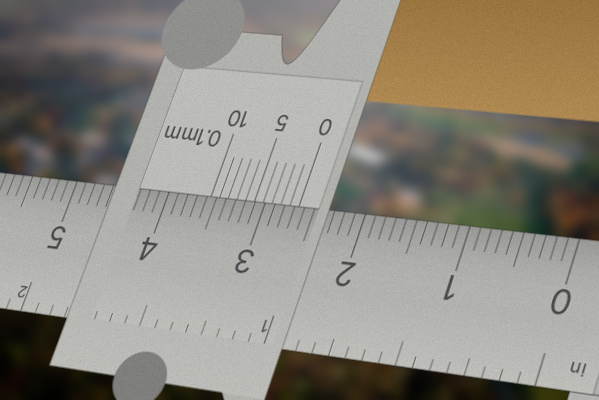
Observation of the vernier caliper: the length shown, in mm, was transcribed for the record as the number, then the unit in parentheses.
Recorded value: 26.6 (mm)
